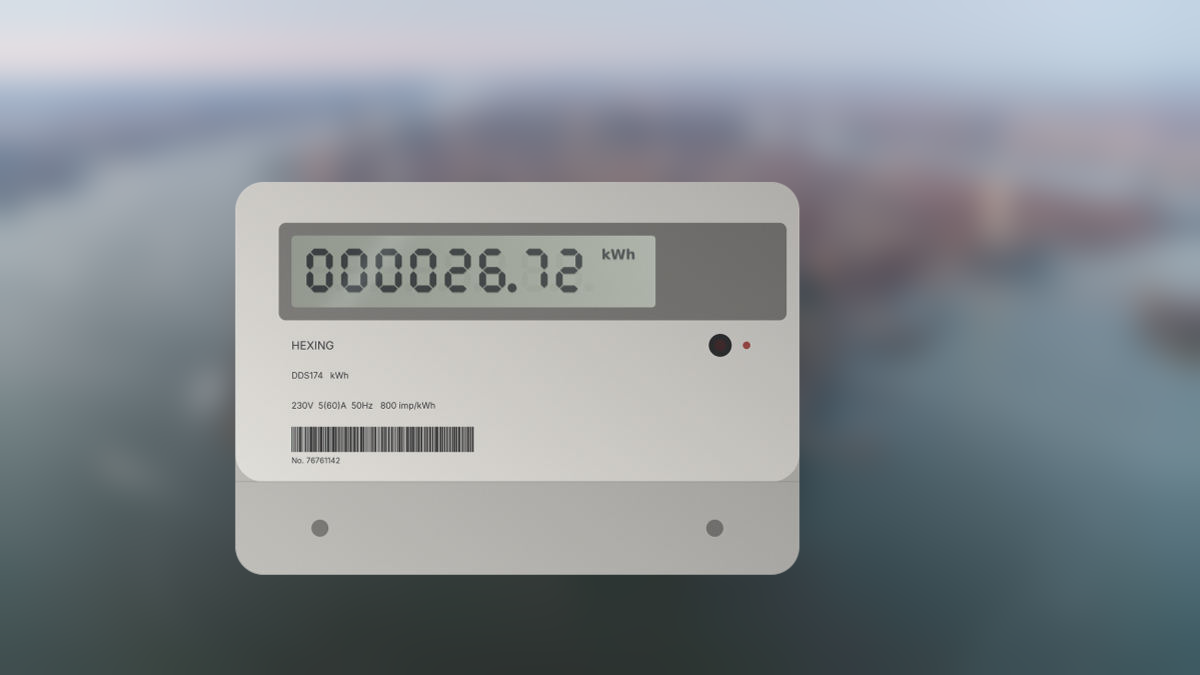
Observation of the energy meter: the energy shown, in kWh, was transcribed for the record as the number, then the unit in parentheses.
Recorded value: 26.72 (kWh)
